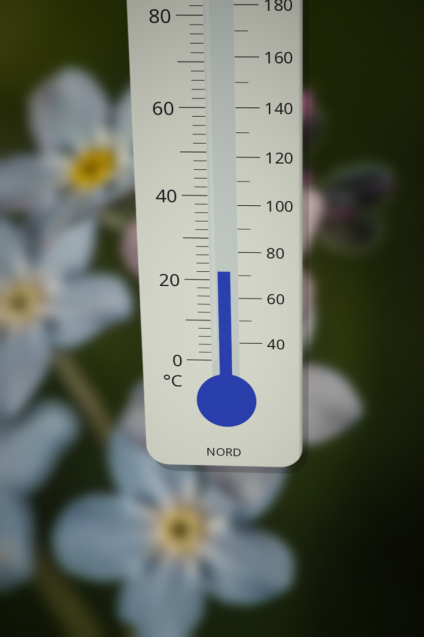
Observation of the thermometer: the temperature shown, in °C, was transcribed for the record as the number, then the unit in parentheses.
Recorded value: 22 (°C)
